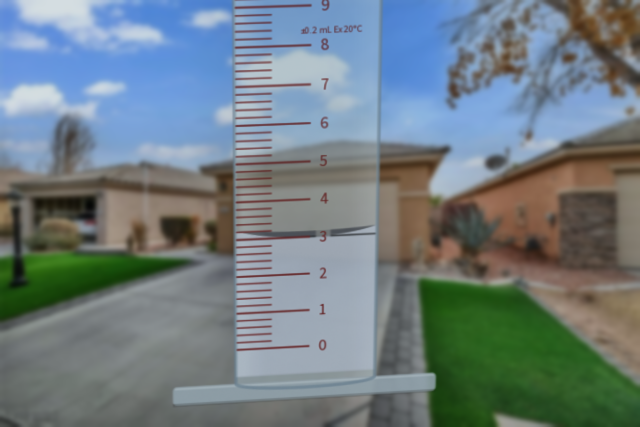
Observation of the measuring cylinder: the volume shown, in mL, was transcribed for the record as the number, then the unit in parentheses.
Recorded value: 3 (mL)
